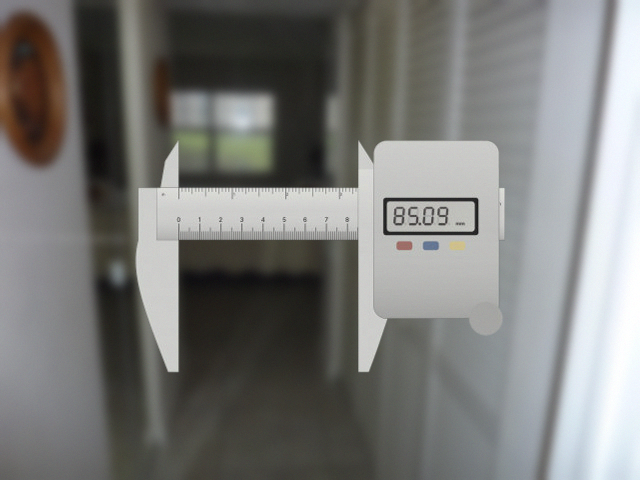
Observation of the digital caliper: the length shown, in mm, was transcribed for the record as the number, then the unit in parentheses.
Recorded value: 85.09 (mm)
